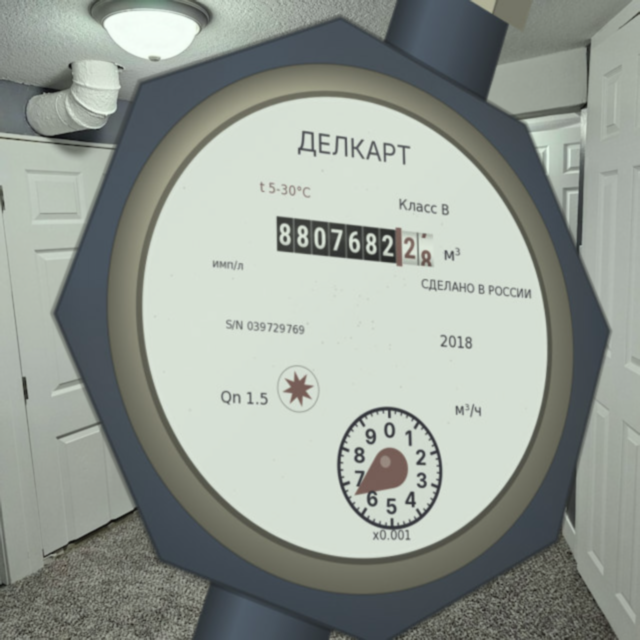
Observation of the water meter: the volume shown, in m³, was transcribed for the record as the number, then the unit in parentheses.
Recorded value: 8807682.276 (m³)
